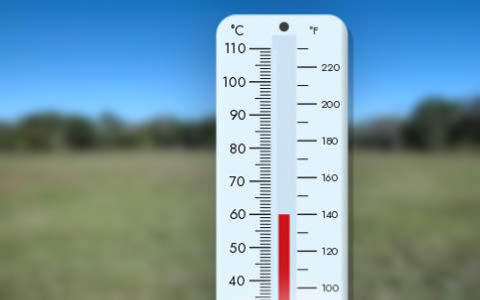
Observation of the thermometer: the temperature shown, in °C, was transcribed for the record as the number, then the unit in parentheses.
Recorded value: 60 (°C)
